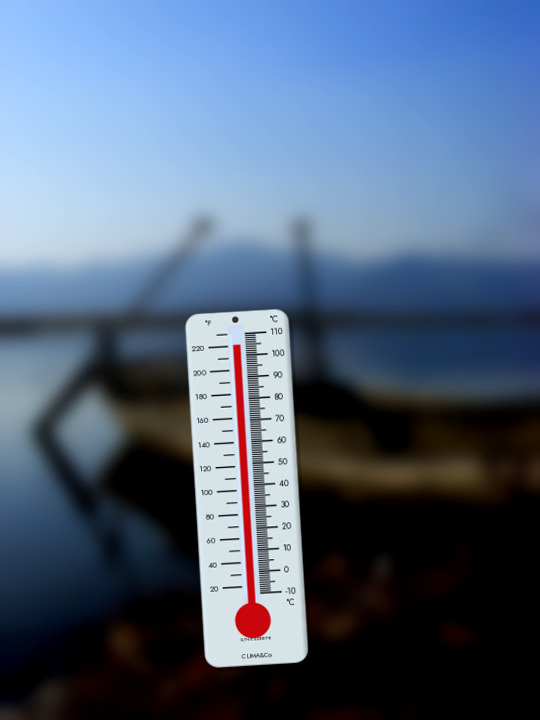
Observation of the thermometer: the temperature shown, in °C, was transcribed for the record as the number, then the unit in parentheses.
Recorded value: 105 (°C)
